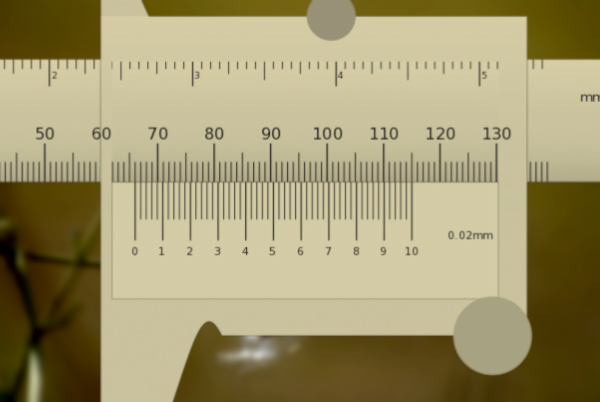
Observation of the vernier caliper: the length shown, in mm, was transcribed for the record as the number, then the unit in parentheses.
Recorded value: 66.0 (mm)
